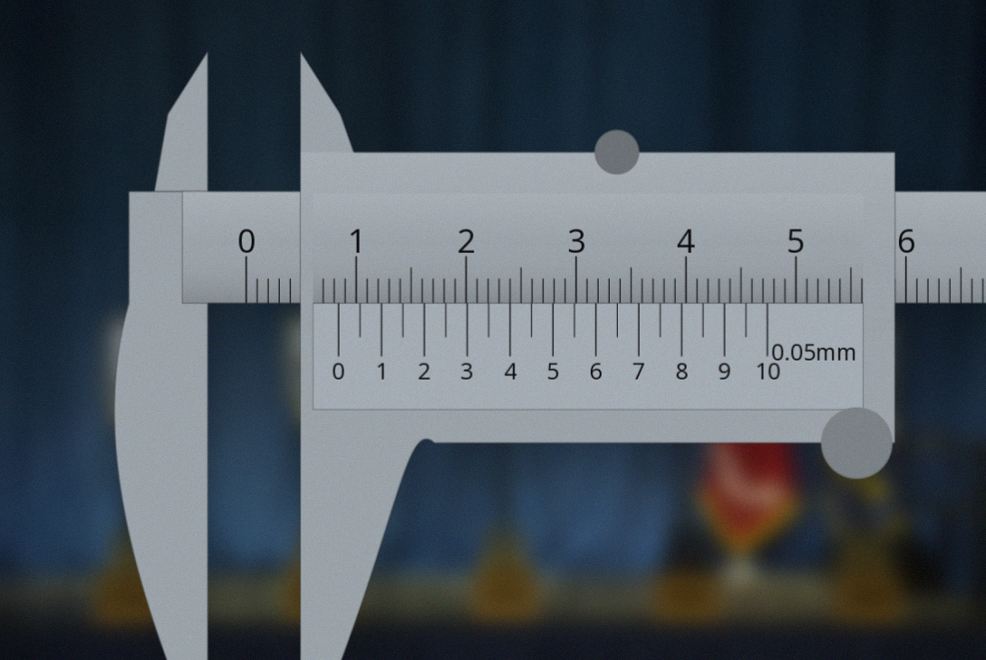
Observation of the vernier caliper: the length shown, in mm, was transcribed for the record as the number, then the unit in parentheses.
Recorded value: 8.4 (mm)
